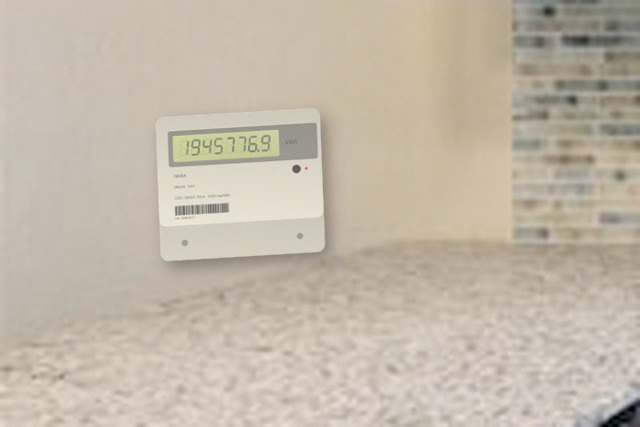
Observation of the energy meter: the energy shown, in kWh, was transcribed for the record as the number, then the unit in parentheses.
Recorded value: 1945776.9 (kWh)
